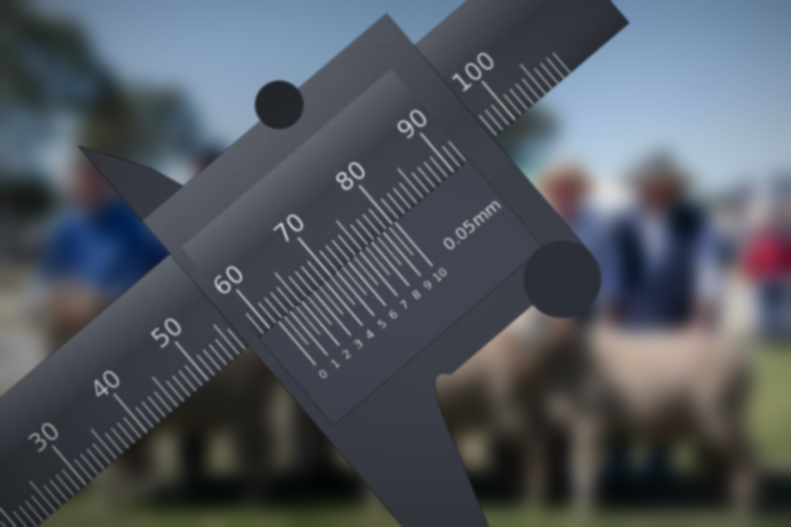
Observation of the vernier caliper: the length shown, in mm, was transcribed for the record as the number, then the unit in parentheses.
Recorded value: 61.4 (mm)
